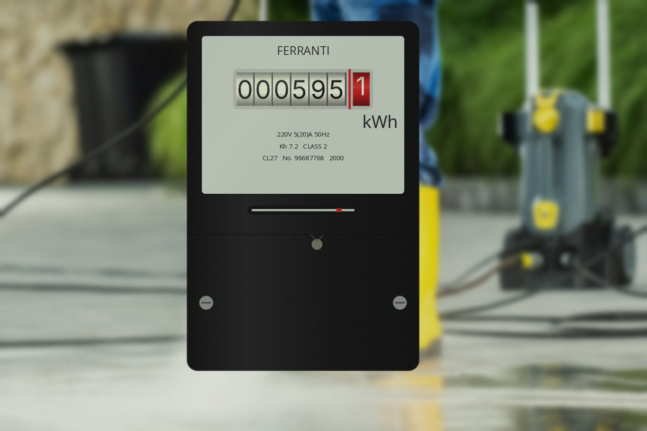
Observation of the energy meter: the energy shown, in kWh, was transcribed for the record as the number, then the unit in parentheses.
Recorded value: 595.1 (kWh)
